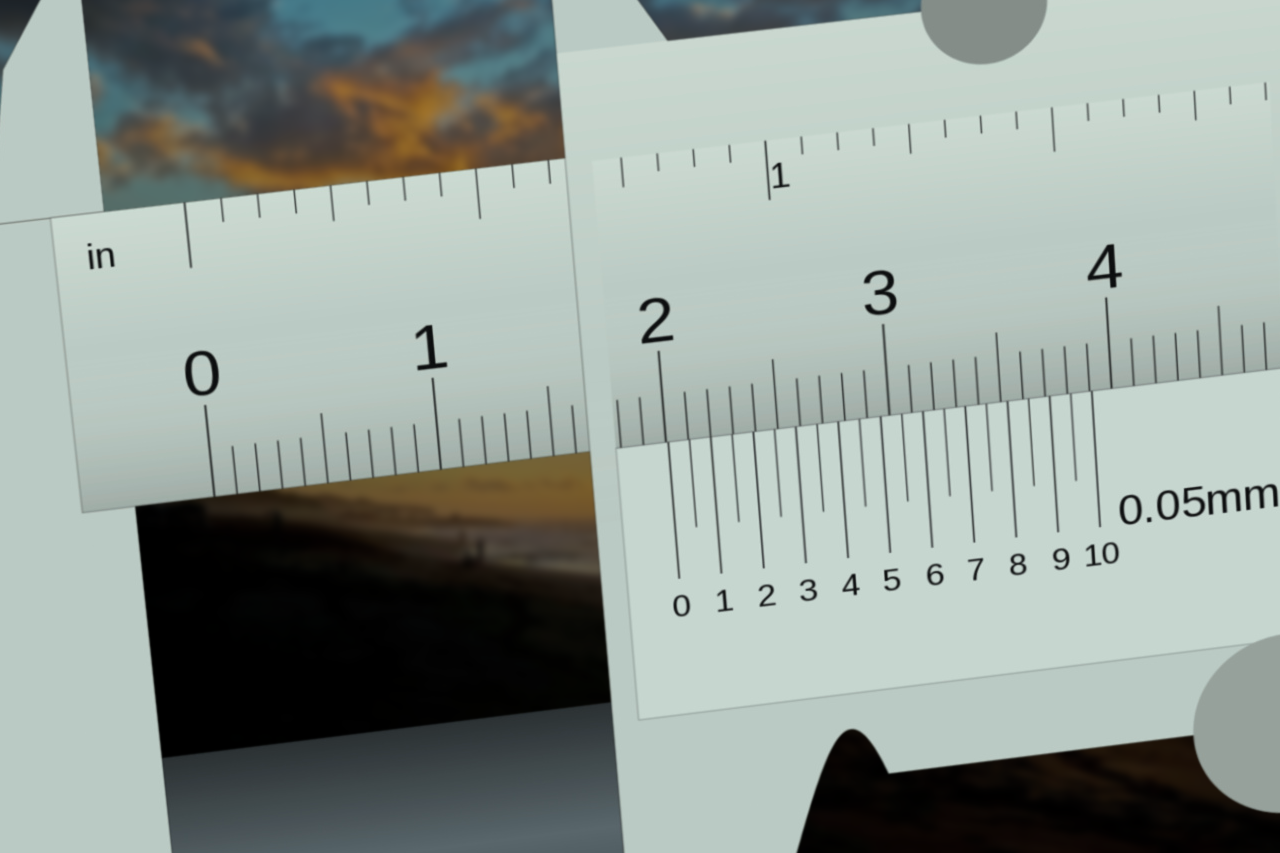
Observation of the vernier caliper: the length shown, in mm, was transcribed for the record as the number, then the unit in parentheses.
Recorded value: 20.1 (mm)
